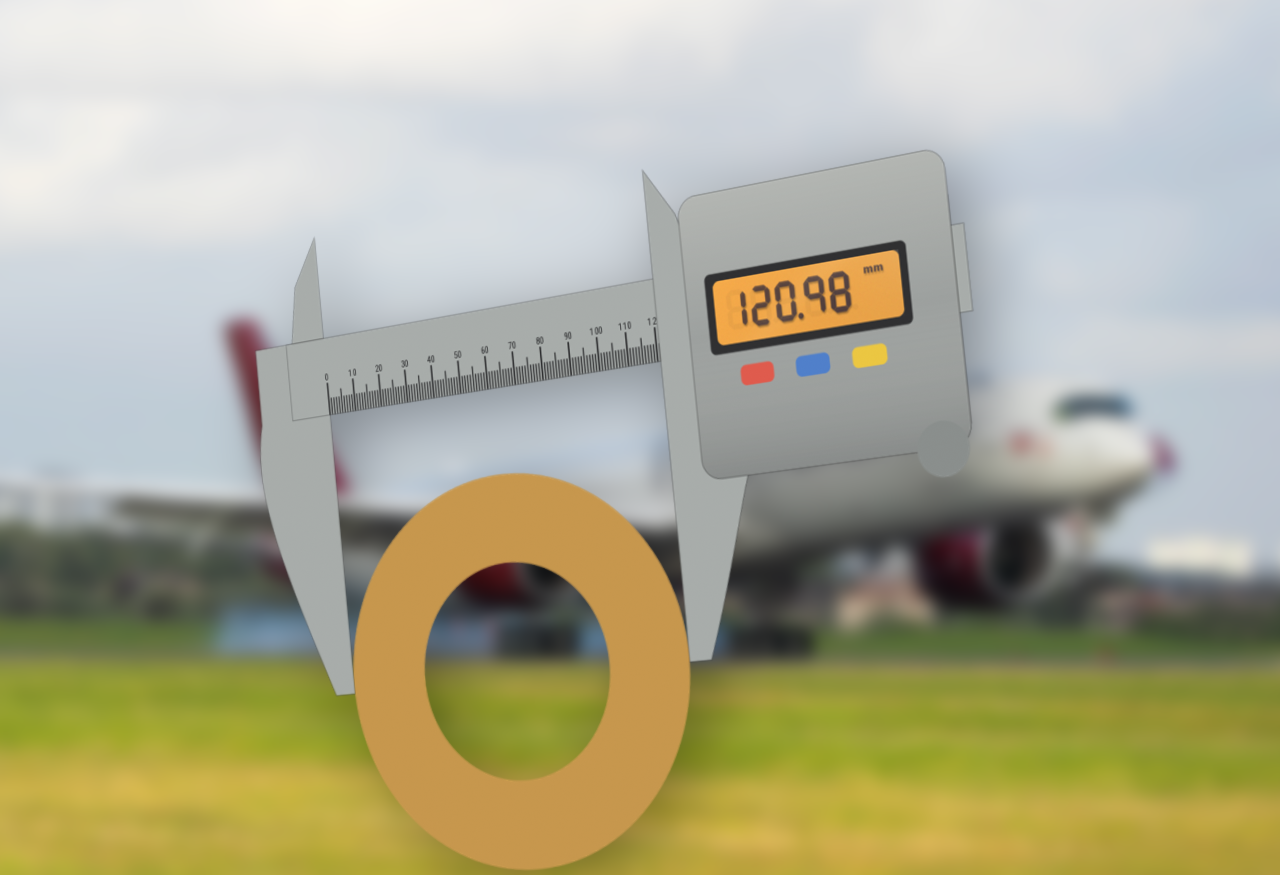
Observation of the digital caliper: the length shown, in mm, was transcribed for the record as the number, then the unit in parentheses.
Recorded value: 120.98 (mm)
